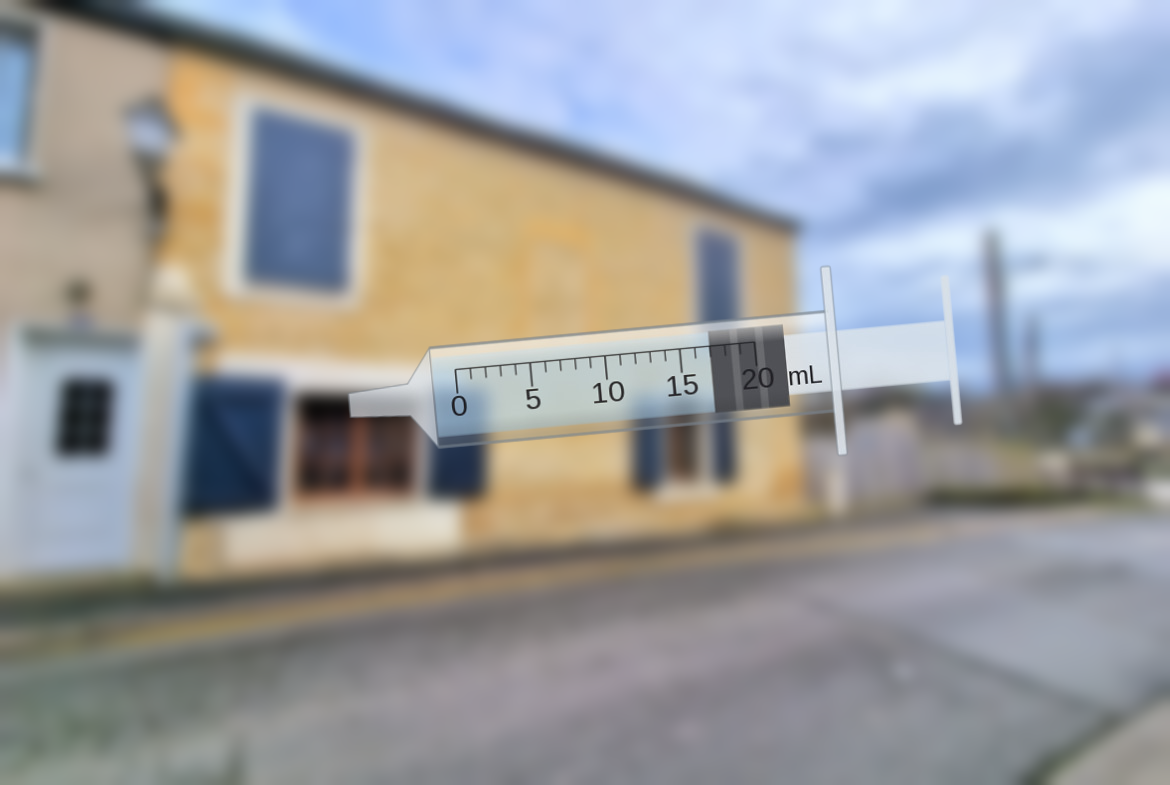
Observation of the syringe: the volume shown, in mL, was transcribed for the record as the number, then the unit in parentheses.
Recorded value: 17 (mL)
